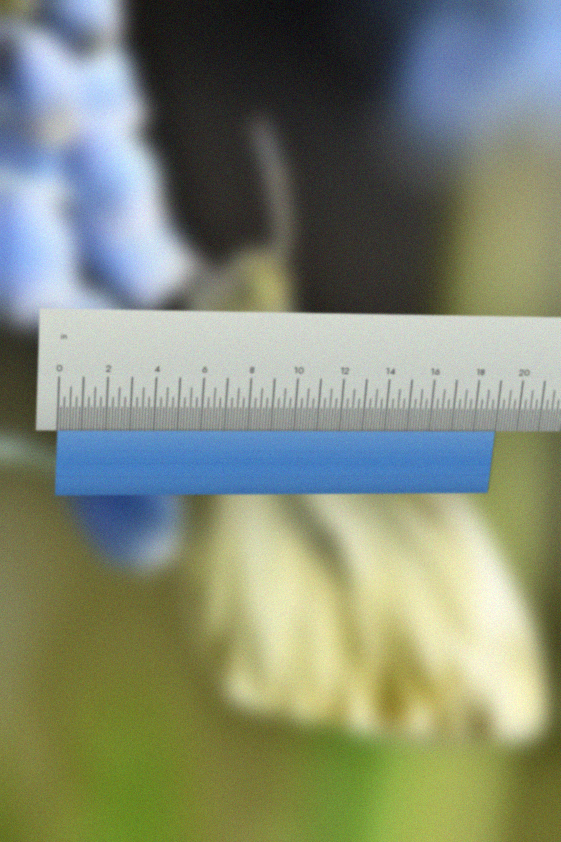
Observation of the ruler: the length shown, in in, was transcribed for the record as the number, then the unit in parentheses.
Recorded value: 19 (in)
